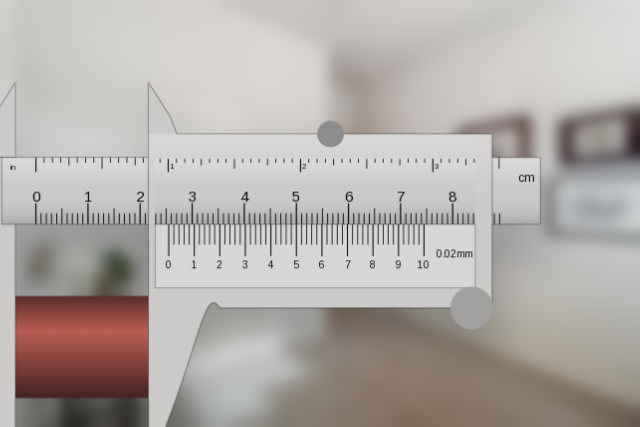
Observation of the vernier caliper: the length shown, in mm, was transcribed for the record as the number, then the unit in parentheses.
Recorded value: 25.5 (mm)
